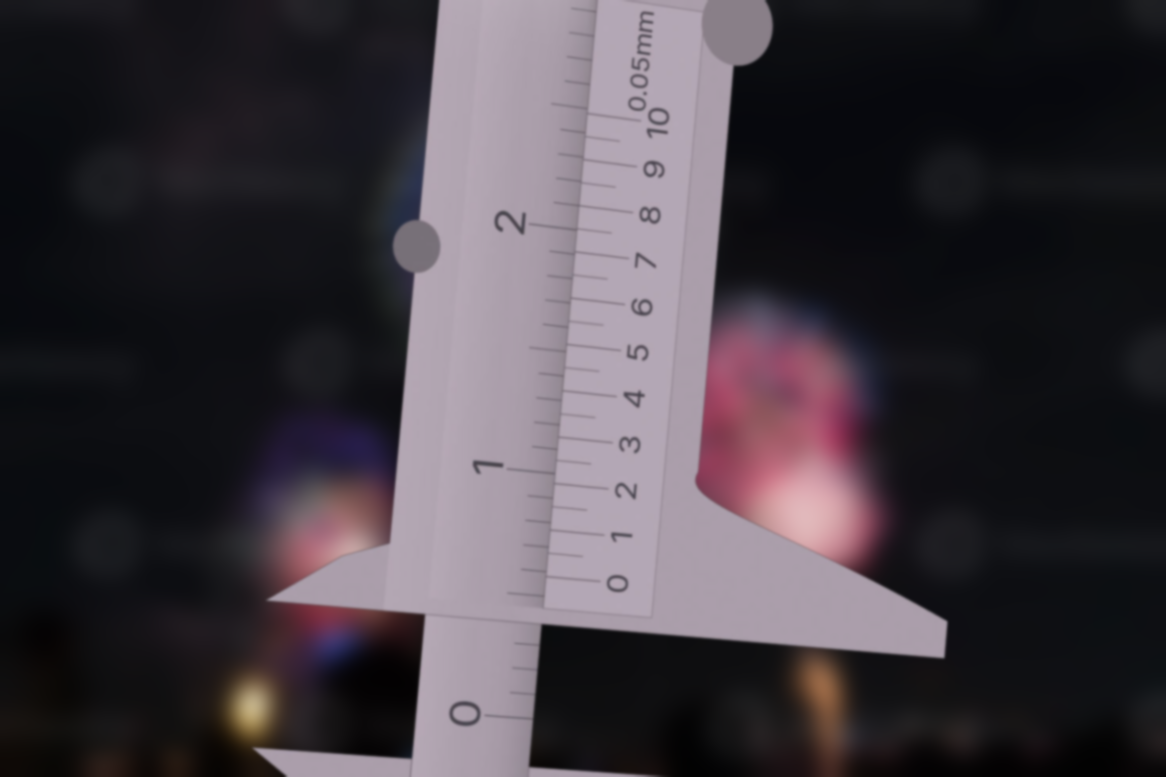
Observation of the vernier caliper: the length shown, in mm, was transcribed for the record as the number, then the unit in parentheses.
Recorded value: 5.8 (mm)
